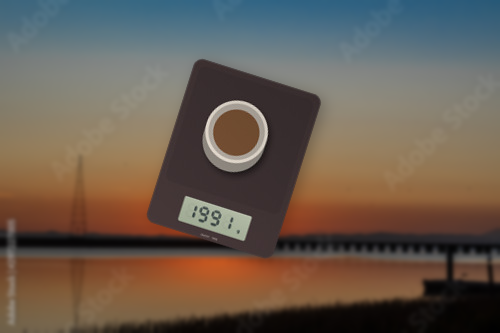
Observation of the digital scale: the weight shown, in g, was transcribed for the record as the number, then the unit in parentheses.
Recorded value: 1991 (g)
